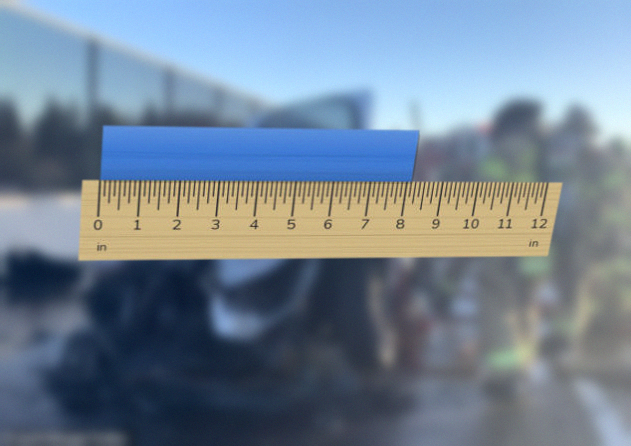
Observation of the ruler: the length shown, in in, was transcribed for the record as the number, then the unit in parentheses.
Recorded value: 8.125 (in)
